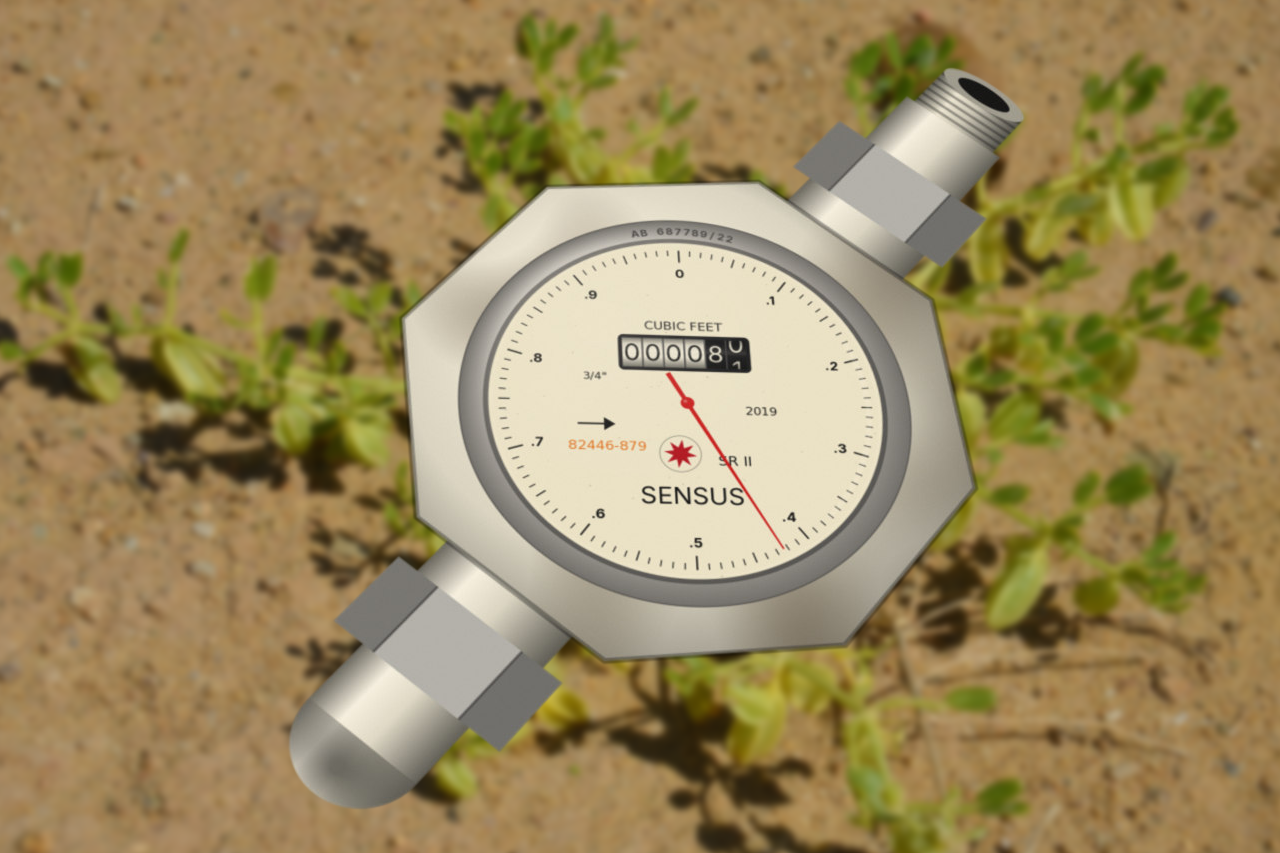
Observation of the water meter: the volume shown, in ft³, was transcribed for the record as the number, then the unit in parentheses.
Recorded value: 80.42 (ft³)
